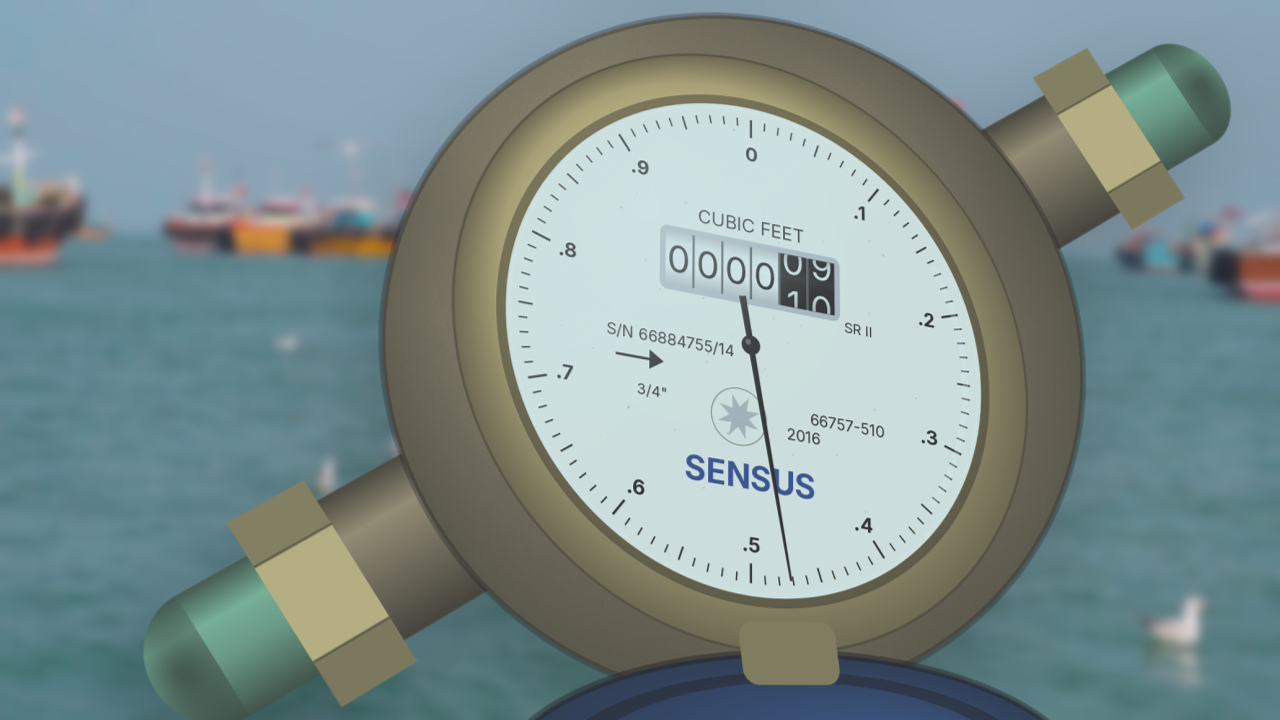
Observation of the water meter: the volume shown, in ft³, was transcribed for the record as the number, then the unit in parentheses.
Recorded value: 9.47 (ft³)
